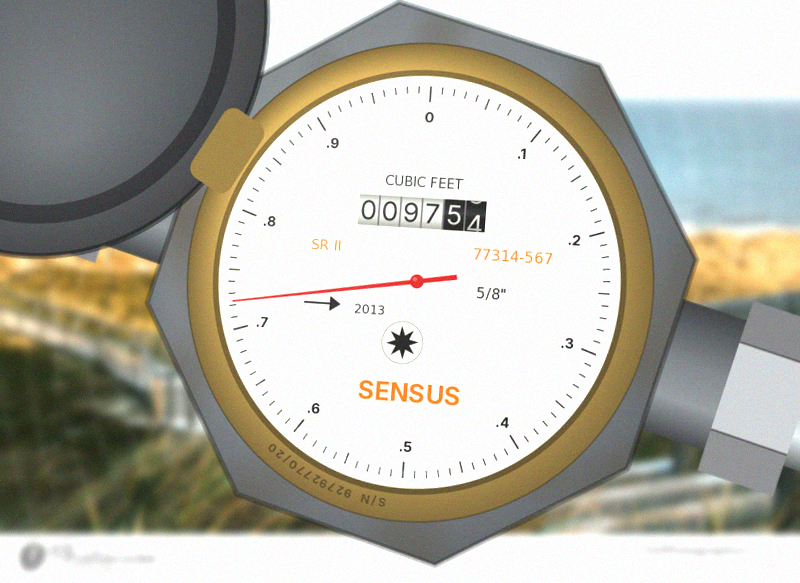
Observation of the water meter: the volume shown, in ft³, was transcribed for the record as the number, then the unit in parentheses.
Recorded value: 9753.72 (ft³)
